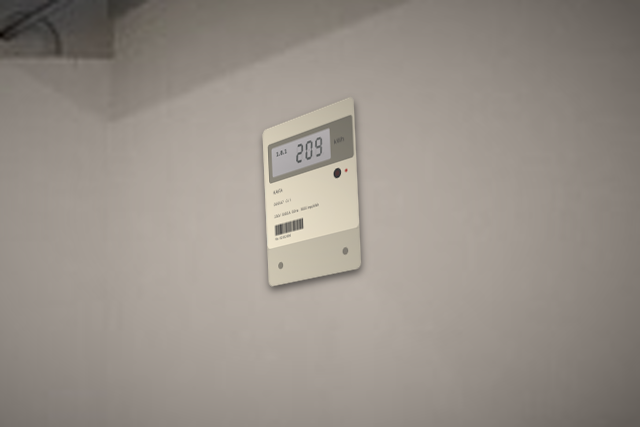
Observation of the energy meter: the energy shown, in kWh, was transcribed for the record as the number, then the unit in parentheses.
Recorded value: 209 (kWh)
